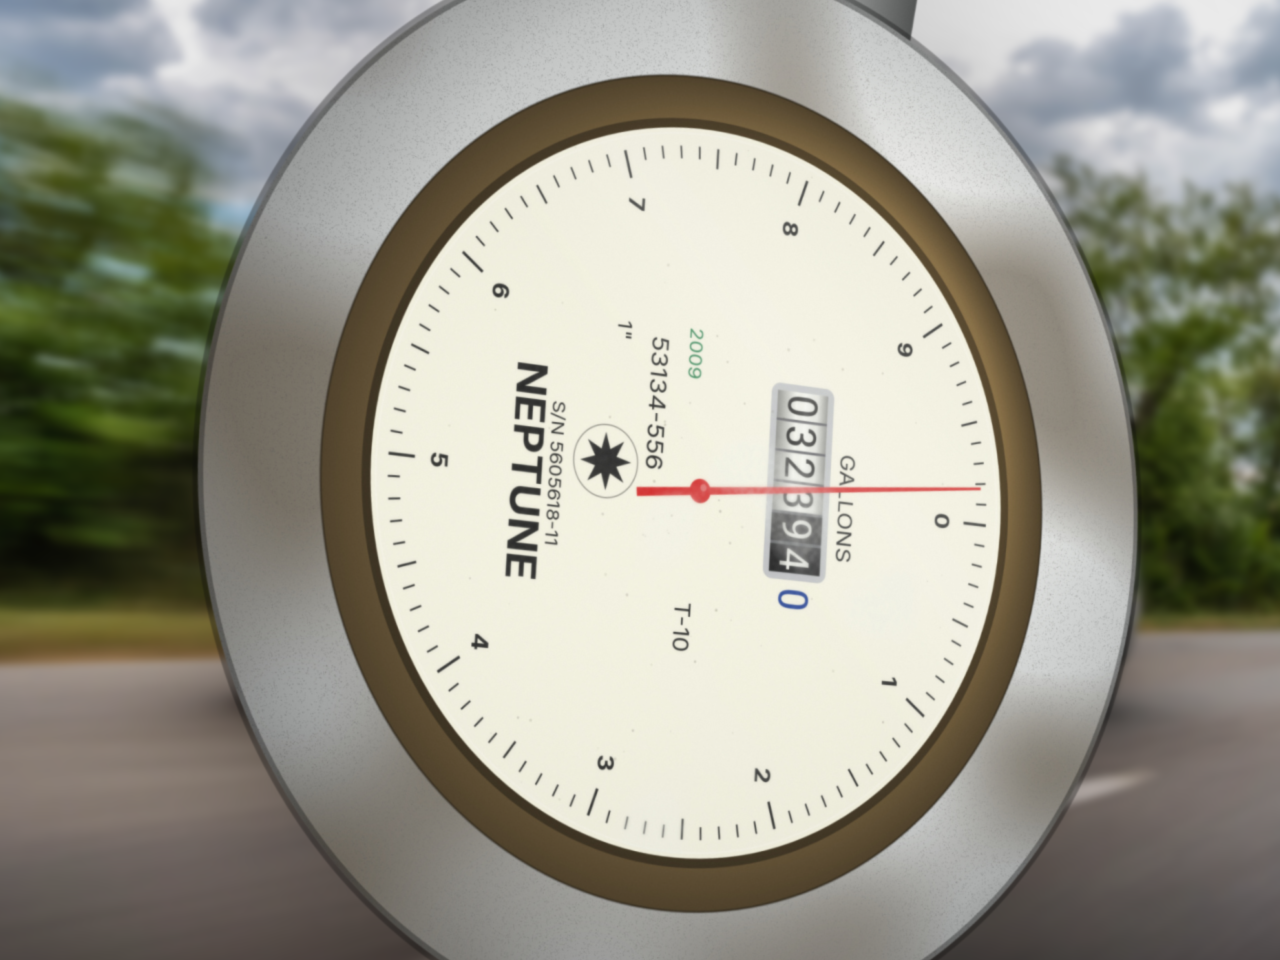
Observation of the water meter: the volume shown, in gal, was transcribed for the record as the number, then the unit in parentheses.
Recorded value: 323939.8 (gal)
